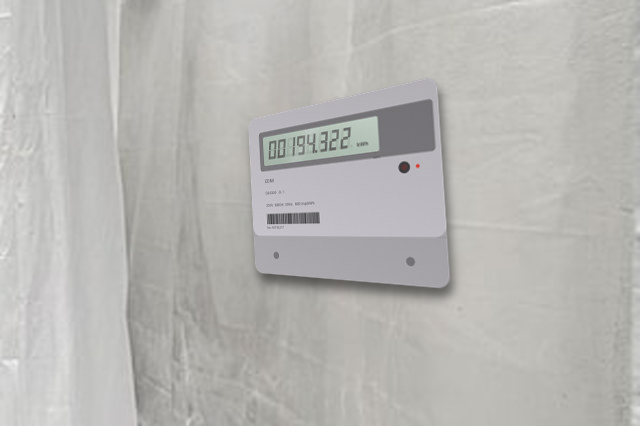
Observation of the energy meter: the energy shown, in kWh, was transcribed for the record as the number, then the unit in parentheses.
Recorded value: 194.322 (kWh)
